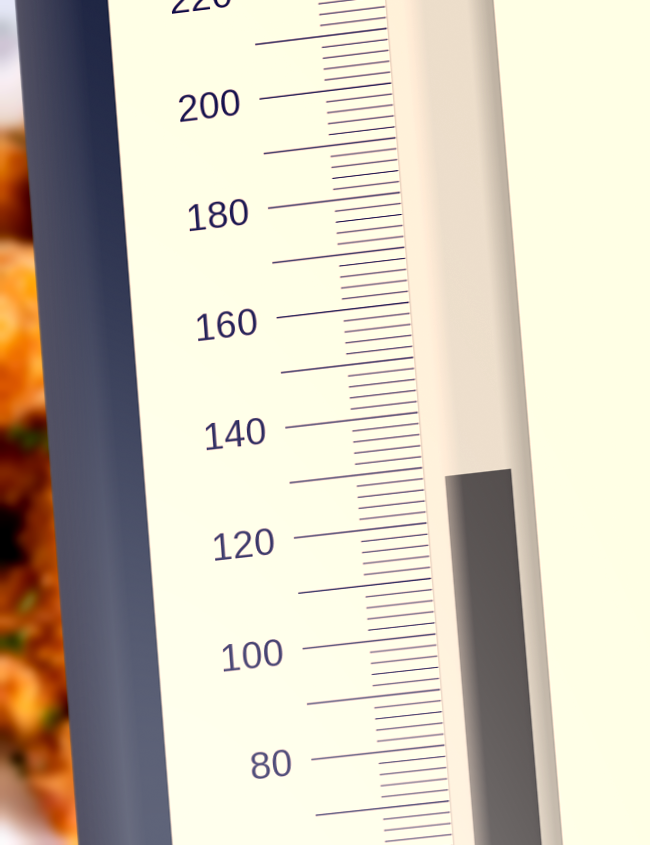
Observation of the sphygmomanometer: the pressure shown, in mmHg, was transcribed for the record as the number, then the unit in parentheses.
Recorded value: 128 (mmHg)
